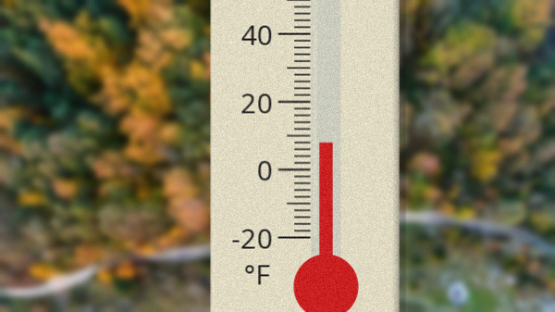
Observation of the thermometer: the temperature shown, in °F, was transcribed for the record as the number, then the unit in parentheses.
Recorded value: 8 (°F)
